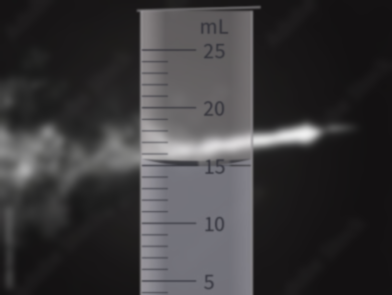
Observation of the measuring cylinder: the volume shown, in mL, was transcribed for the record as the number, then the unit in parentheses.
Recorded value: 15 (mL)
